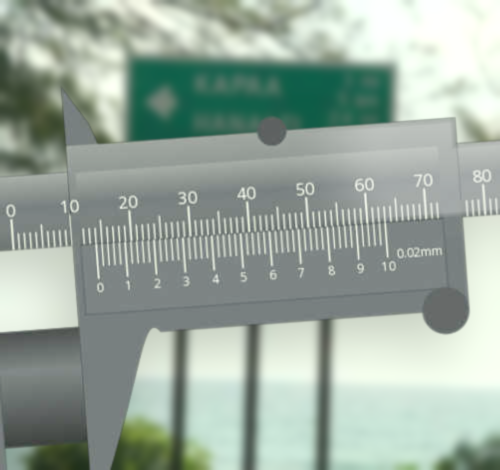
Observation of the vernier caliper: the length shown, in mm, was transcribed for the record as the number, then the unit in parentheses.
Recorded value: 14.0 (mm)
